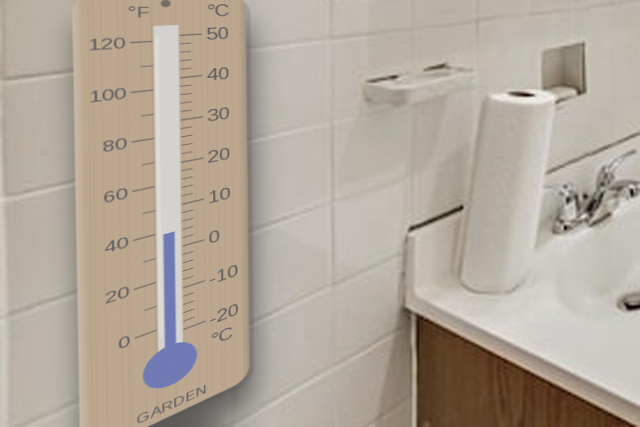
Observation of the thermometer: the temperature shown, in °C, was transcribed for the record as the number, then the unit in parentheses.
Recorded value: 4 (°C)
